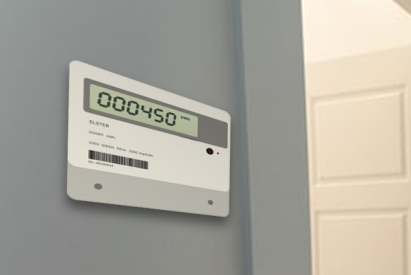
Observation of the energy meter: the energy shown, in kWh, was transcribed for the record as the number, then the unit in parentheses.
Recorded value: 450 (kWh)
